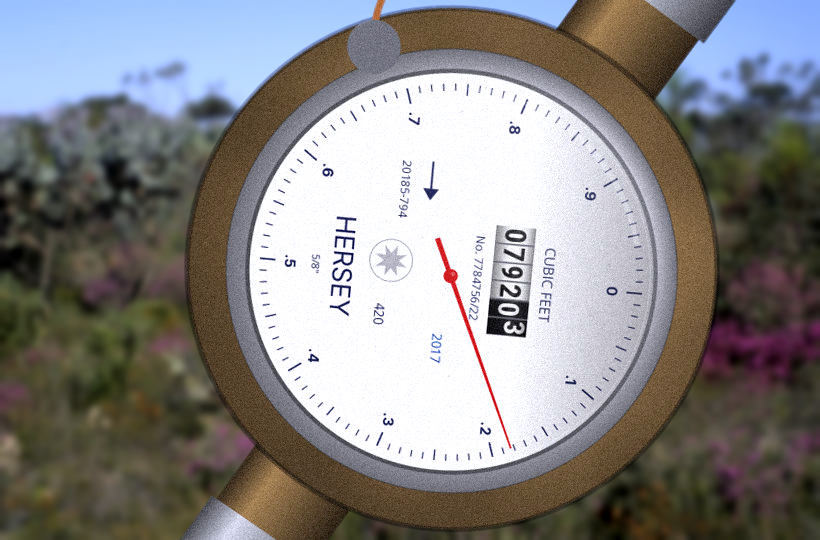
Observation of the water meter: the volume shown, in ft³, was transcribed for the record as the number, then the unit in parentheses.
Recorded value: 79203.18 (ft³)
